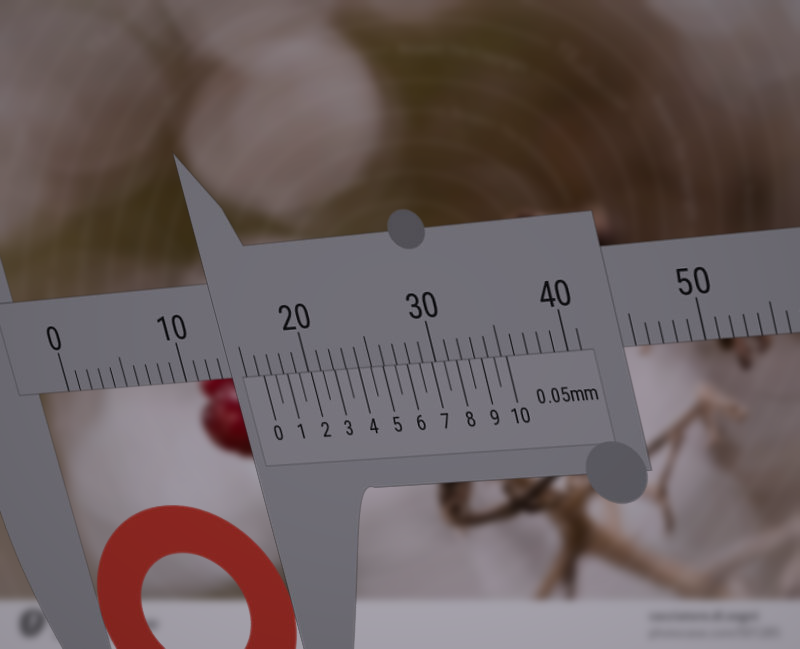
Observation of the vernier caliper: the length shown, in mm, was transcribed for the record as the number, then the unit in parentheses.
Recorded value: 16.4 (mm)
